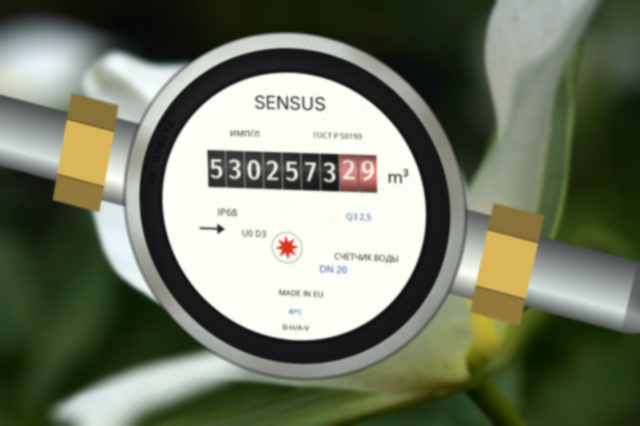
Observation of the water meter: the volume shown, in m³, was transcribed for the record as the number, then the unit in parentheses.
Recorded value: 5302573.29 (m³)
